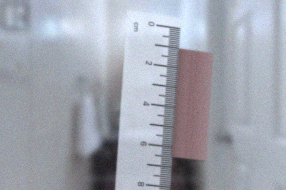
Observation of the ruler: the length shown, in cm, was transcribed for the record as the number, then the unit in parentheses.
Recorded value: 5.5 (cm)
